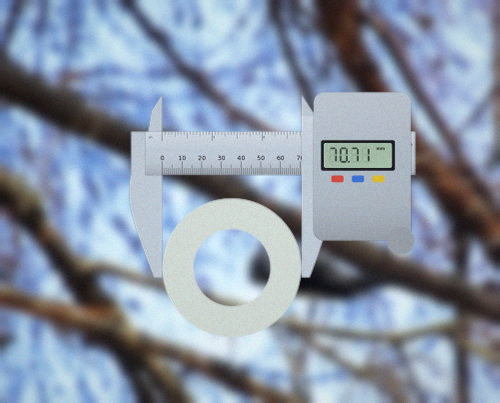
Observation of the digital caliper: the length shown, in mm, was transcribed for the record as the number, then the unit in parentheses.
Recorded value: 70.71 (mm)
